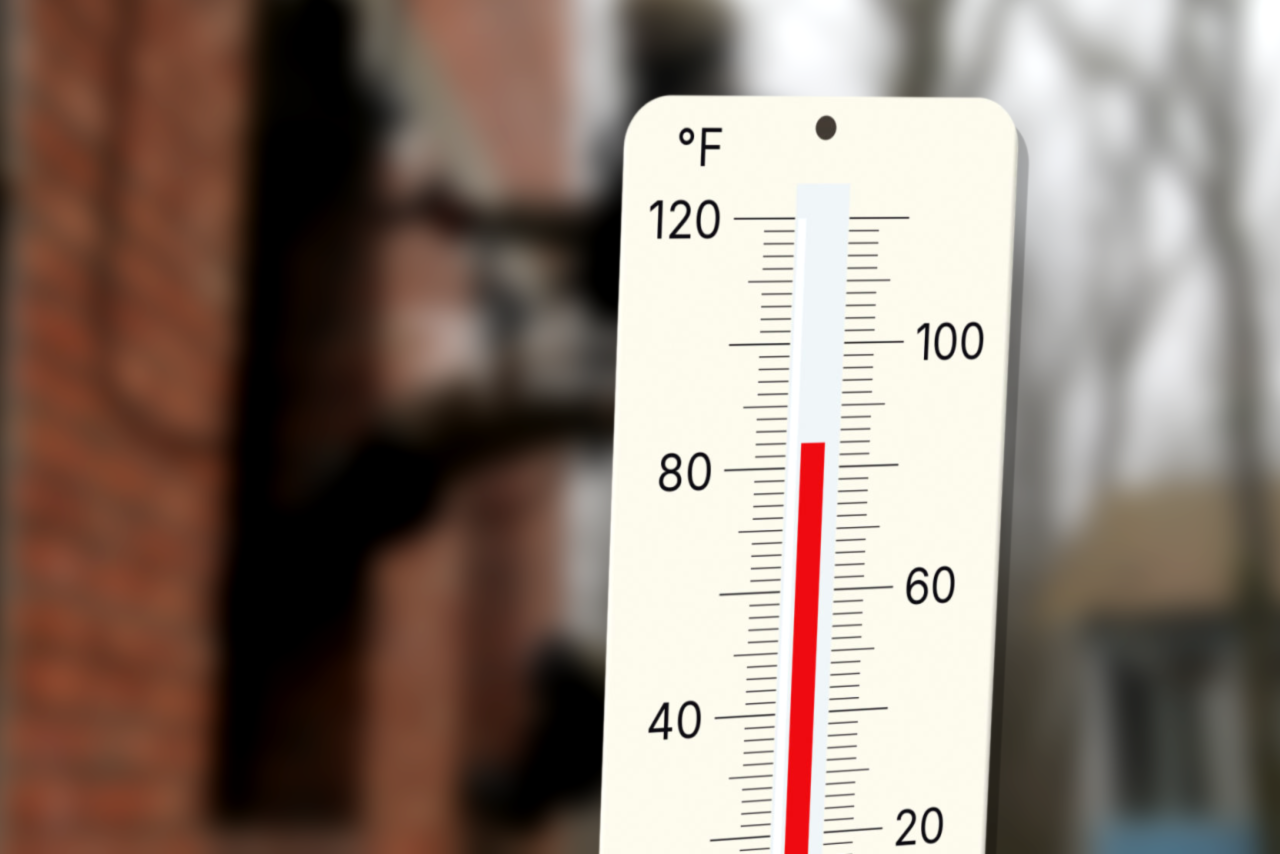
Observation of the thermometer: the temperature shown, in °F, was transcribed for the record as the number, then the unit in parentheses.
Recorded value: 84 (°F)
